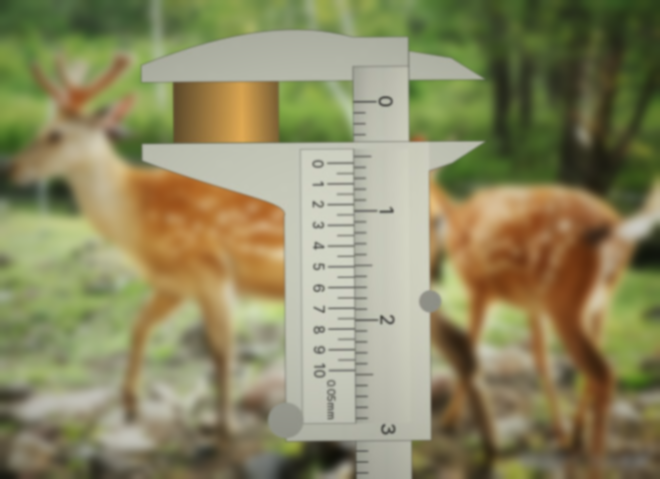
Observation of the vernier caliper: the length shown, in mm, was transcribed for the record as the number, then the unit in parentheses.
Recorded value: 5.6 (mm)
